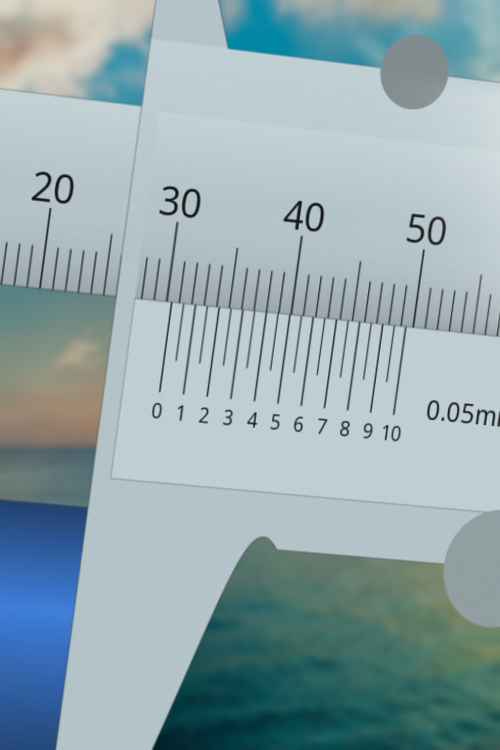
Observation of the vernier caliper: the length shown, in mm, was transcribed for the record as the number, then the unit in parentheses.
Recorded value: 30.4 (mm)
